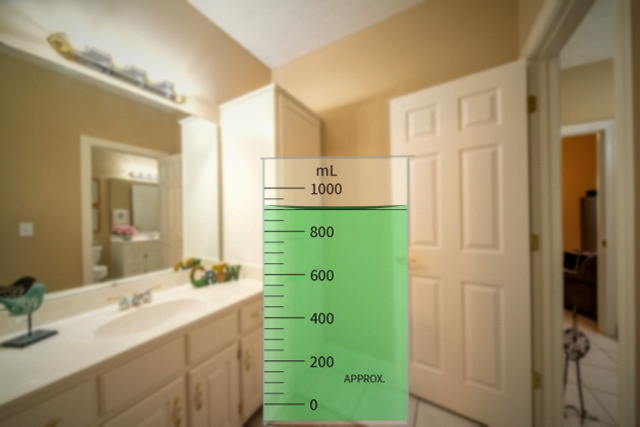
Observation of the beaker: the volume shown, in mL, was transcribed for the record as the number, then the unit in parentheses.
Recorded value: 900 (mL)
